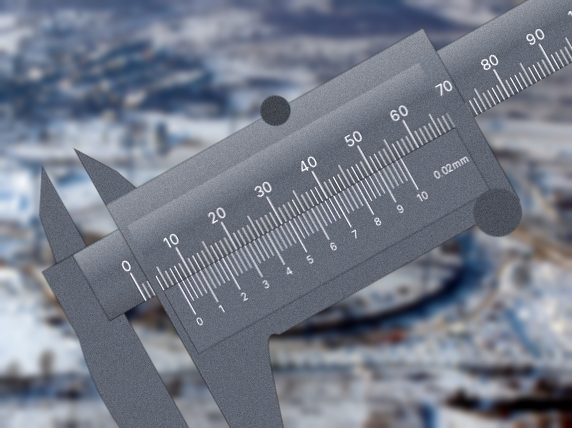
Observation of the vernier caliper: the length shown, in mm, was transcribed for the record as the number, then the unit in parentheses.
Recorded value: 7.0 (mm)
